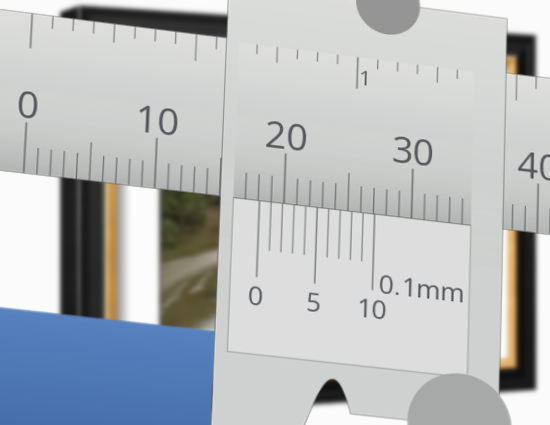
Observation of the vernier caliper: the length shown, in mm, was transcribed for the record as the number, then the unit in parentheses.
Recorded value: 18.1 (mm)
